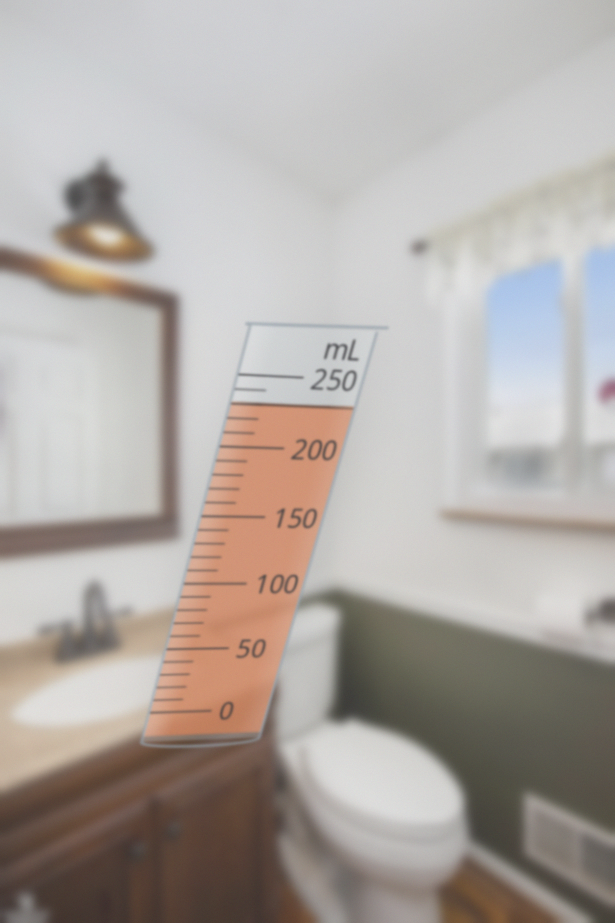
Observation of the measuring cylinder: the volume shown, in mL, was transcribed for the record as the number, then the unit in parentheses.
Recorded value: 230 (mL)
